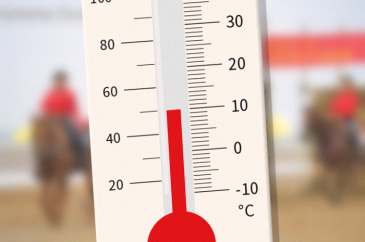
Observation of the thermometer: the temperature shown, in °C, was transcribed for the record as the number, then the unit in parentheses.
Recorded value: 10 (°C)
